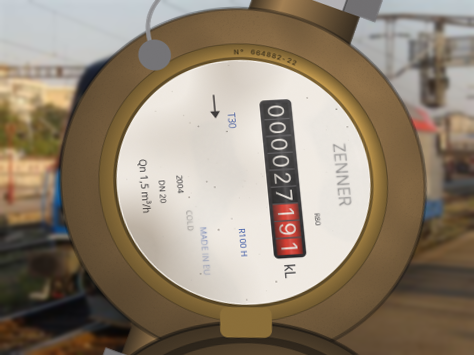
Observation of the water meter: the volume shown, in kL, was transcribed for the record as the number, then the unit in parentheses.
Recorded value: 27.191 (kL)
